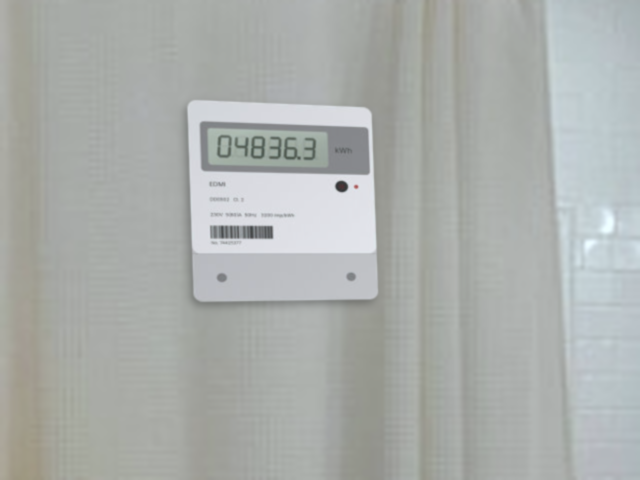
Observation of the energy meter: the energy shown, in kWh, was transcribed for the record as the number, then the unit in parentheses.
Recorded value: 4836.3 (kWh)
